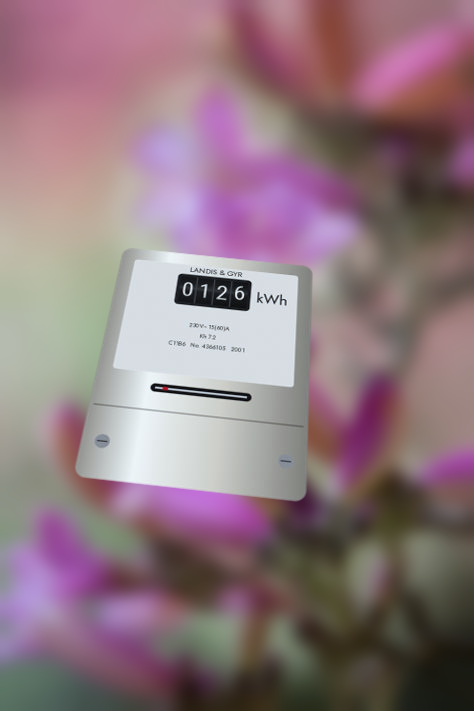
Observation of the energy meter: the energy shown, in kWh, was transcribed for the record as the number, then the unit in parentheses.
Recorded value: 126 (kWh)
